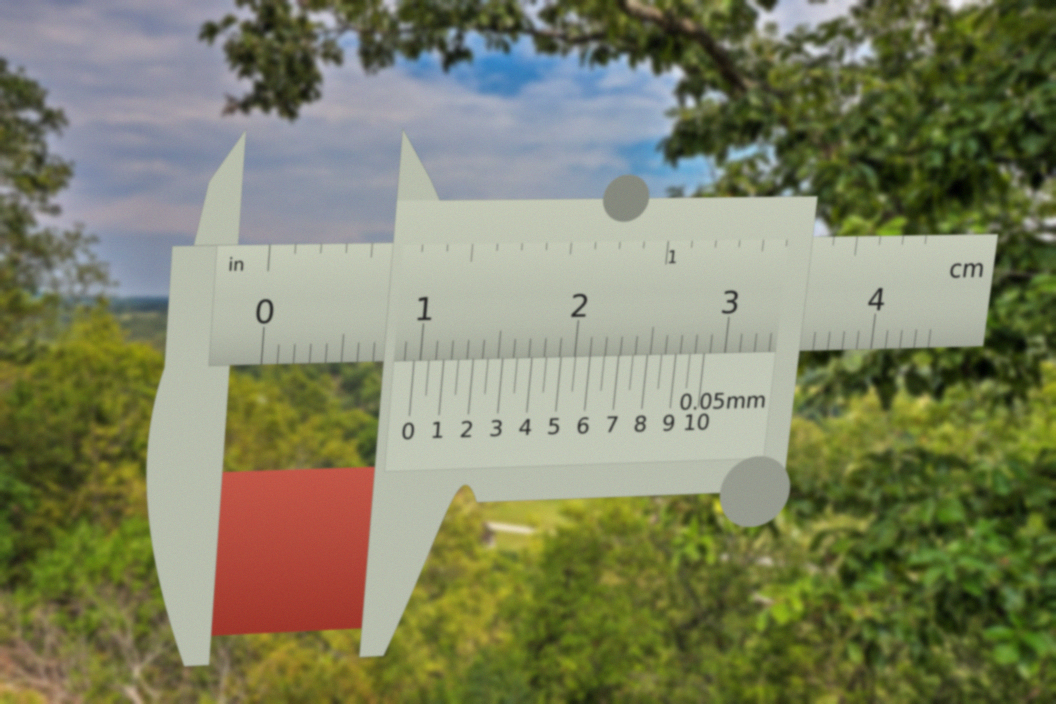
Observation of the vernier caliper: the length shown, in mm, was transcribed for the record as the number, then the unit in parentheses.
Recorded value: 9.6 (mm)
